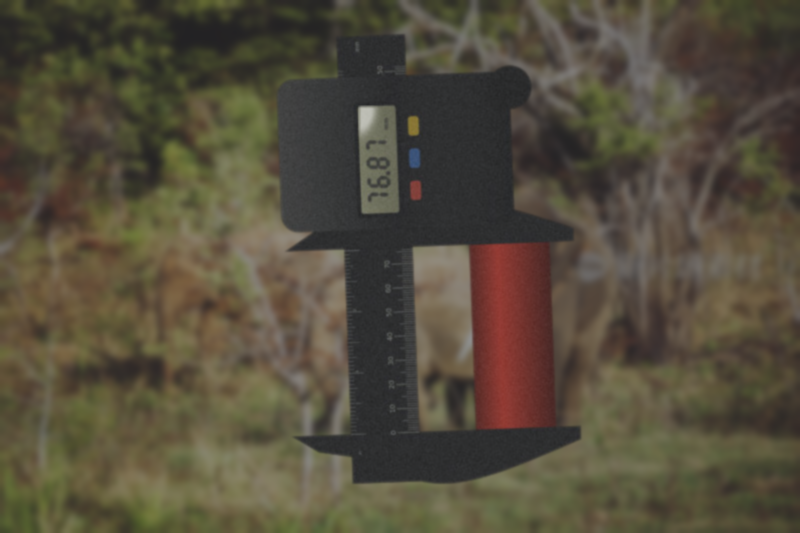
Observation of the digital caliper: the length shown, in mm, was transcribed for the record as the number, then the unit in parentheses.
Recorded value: 76.87 (mm)
